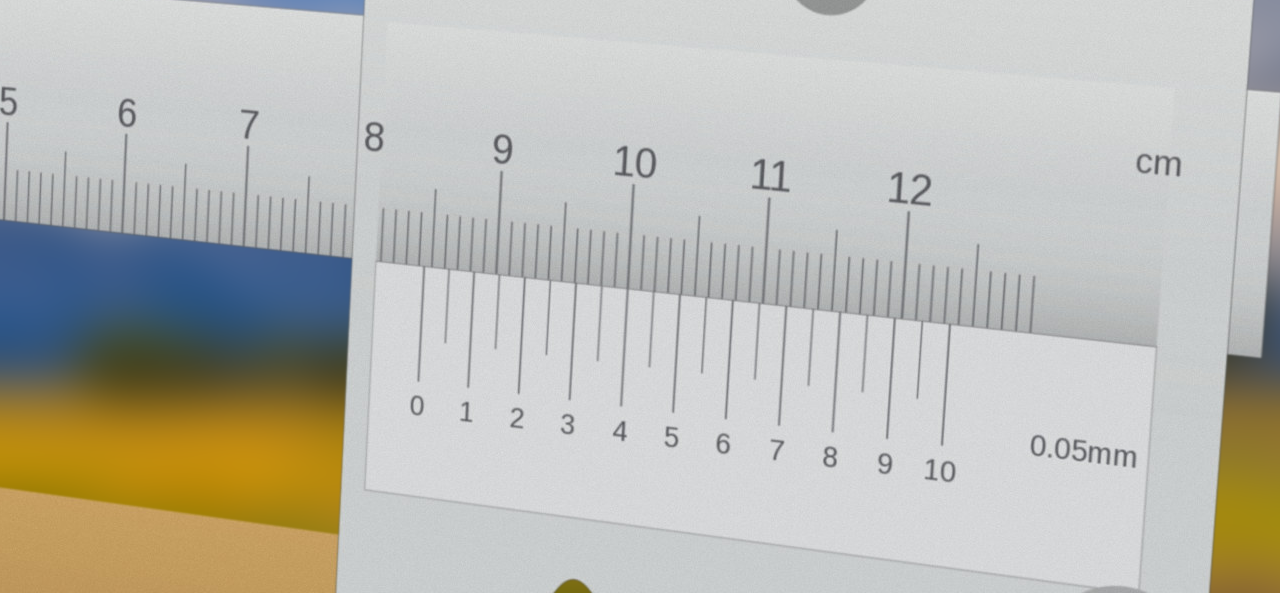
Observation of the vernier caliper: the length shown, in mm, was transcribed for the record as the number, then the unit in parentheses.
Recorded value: 84.4 (mm)
